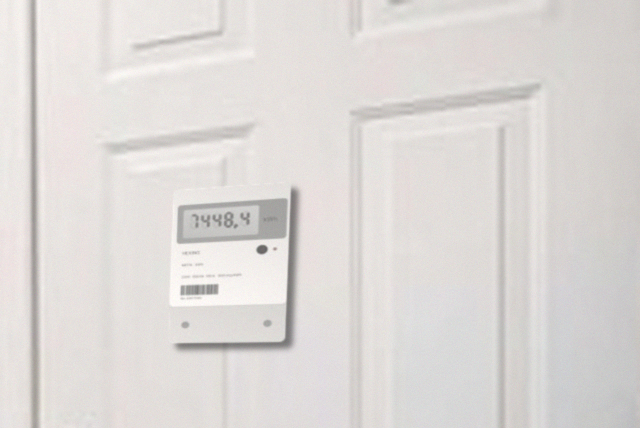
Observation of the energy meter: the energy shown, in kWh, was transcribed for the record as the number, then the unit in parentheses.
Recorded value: 7448.4 (kWh)
